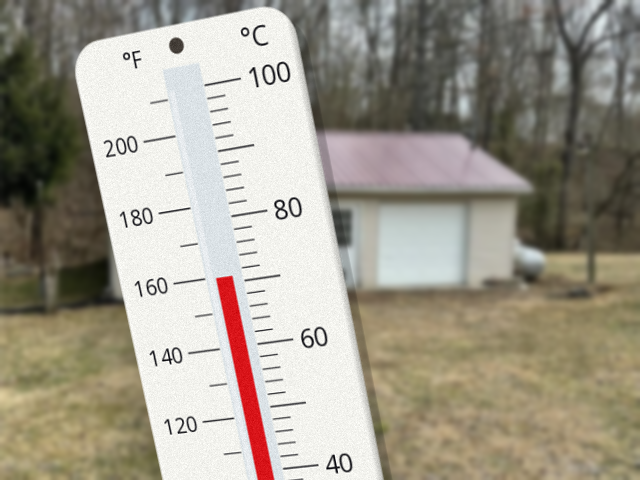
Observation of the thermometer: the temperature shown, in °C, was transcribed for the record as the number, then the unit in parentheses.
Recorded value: 71 (°C)
